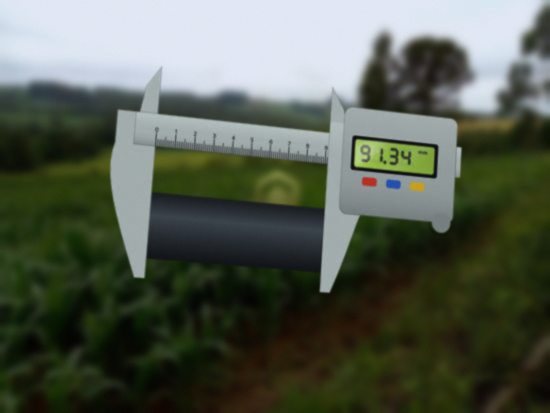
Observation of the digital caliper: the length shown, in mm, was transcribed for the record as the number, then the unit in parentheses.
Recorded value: 91.34 (mm)
